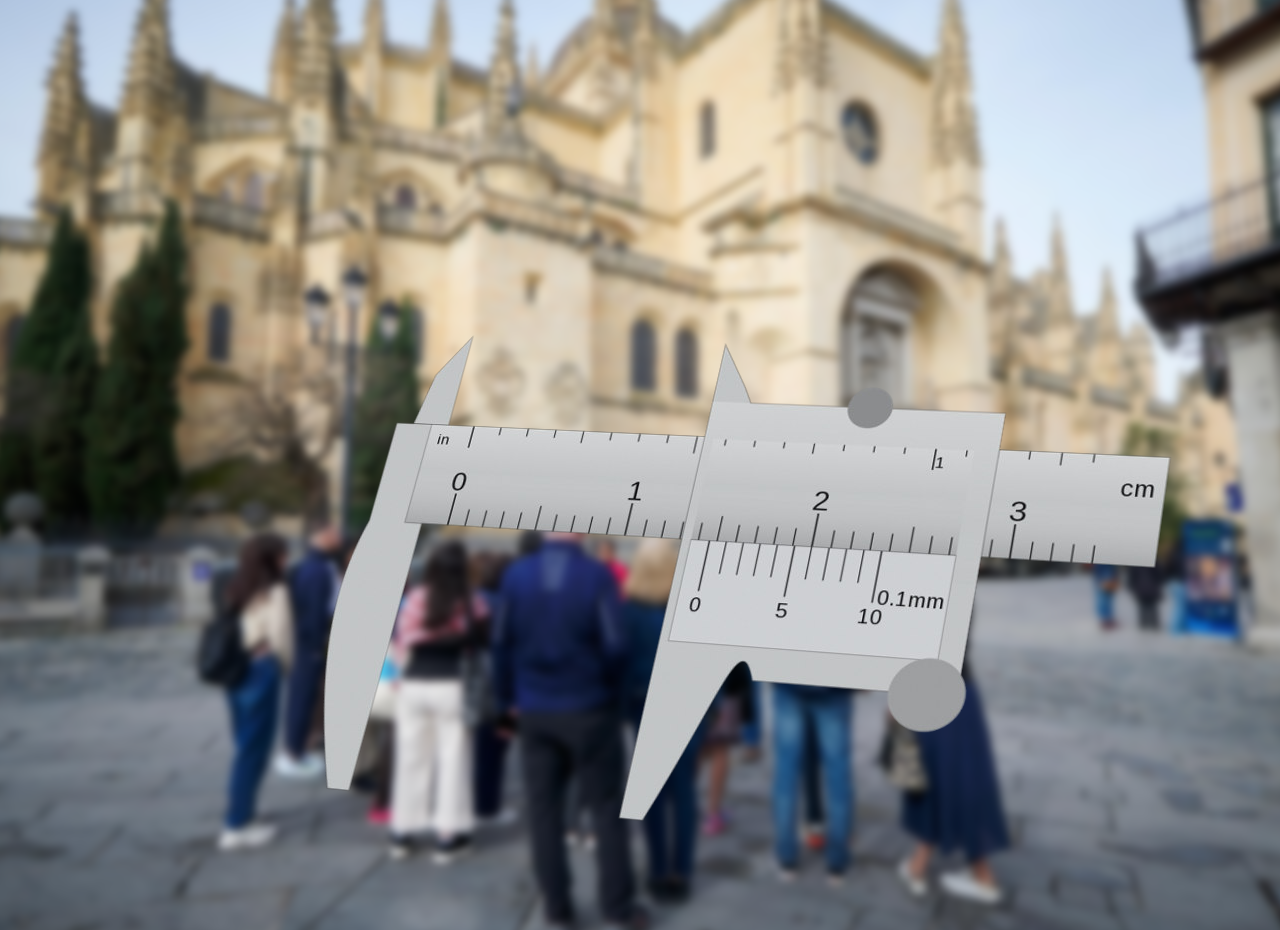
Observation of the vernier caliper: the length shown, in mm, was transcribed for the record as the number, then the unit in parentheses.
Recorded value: 14.6 (mm)
